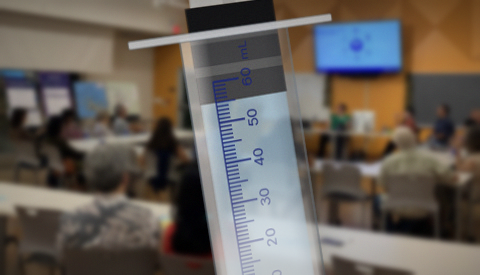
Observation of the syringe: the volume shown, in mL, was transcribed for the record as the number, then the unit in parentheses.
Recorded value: 55 (mL)
